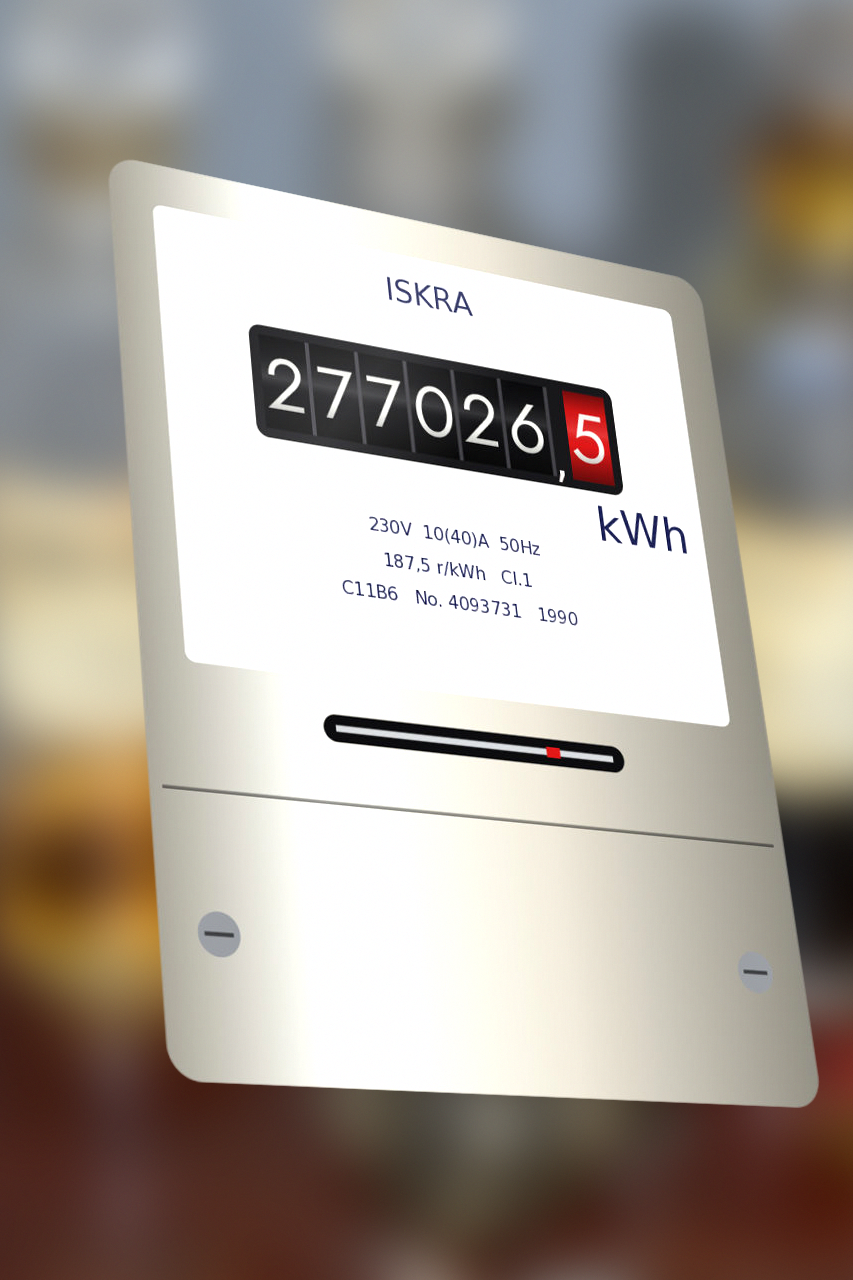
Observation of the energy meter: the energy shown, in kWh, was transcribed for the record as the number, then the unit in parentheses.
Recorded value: 277026.5 (kWh)
